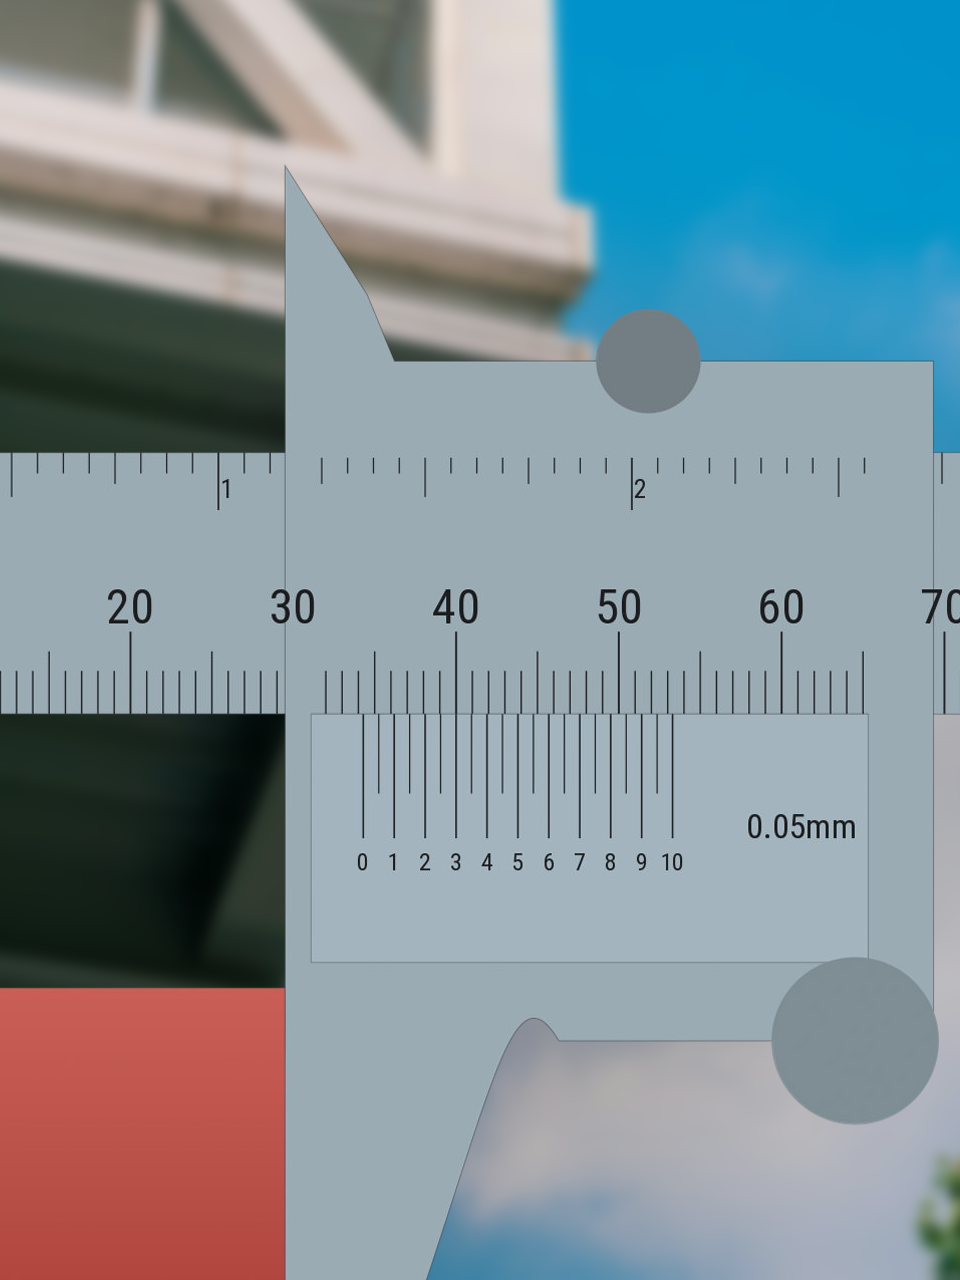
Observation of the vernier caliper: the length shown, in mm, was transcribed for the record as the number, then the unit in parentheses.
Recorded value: 34.3 (mm)
